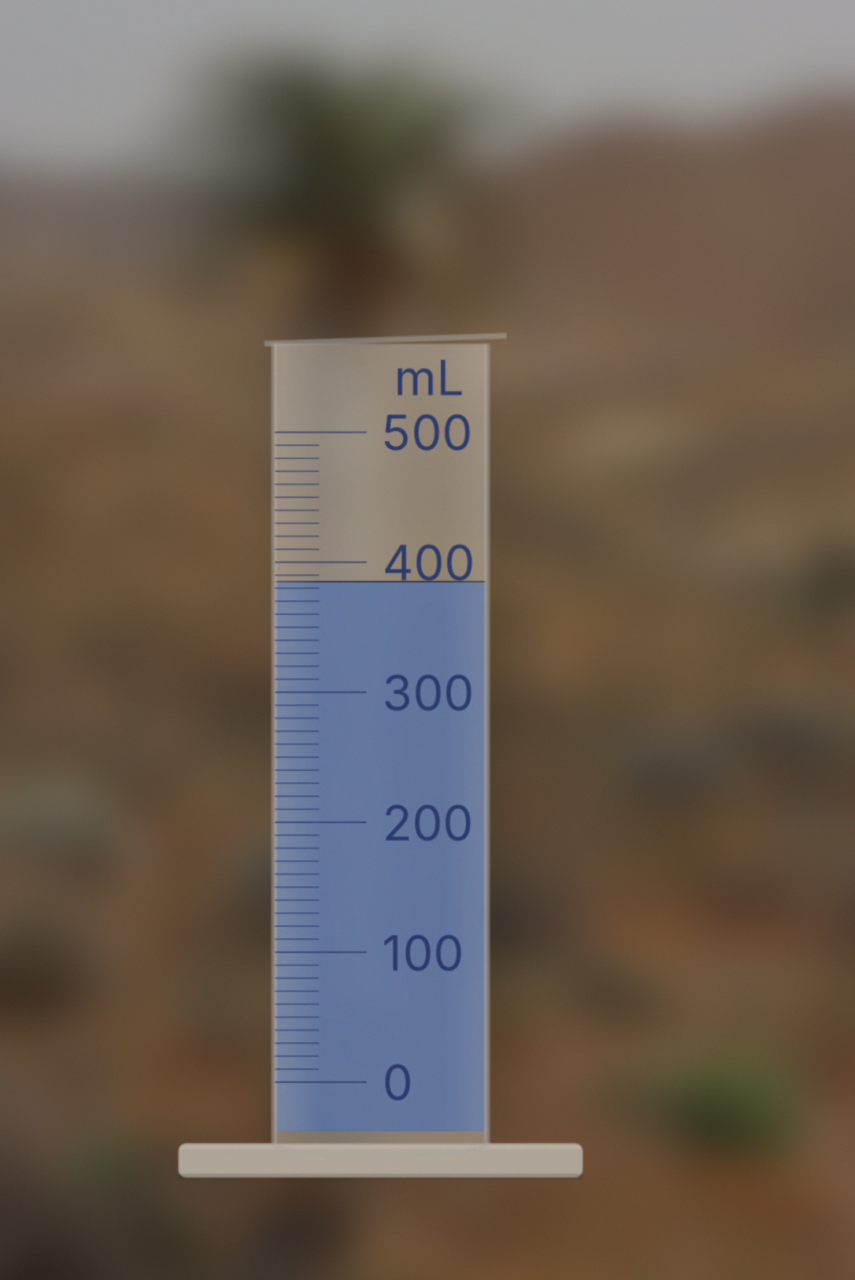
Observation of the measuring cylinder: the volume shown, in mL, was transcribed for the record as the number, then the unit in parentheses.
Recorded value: 385 (mL)
